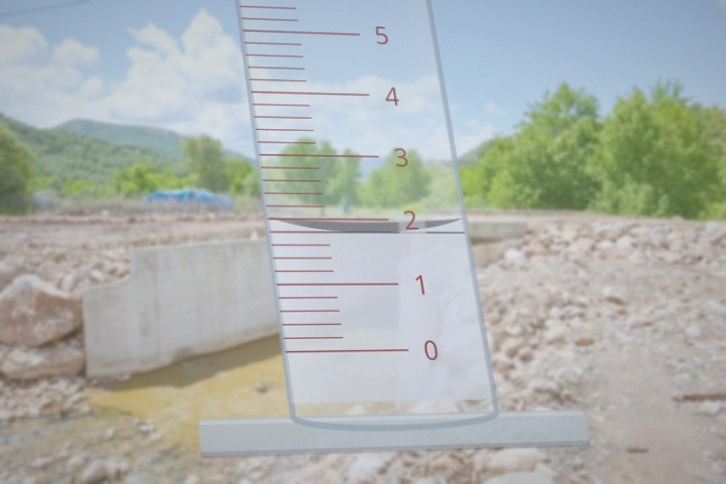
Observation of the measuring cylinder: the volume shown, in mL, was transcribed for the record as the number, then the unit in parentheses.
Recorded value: 1.8 (mL)
